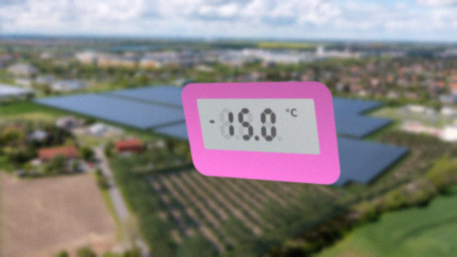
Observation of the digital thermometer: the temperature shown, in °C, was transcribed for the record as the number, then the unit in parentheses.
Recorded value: -15.0 (°C)
